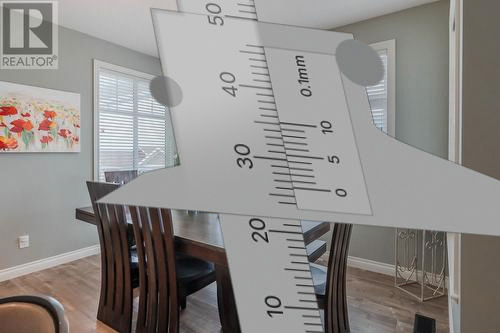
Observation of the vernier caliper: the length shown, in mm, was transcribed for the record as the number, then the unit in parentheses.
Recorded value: 26.2 (mm)
